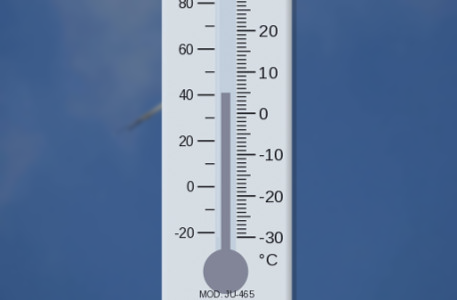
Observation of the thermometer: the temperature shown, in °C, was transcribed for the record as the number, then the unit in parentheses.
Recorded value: 5 (°C)
